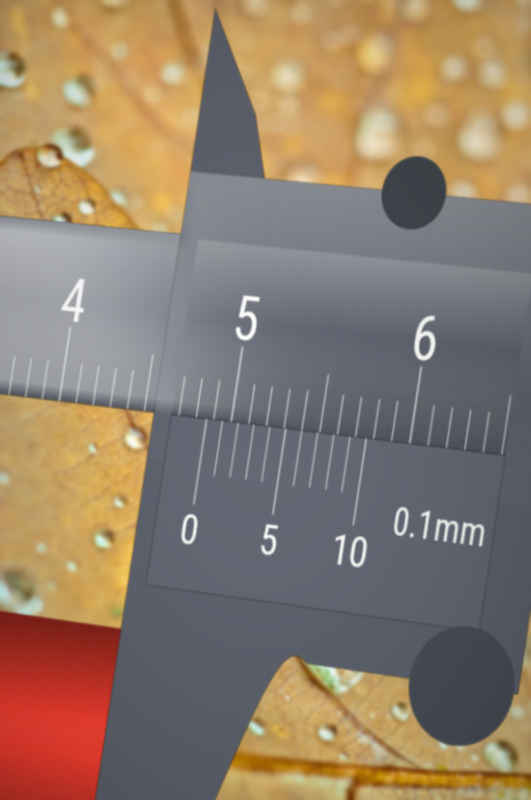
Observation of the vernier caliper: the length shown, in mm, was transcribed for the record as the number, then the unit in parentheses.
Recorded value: 48.6 (mm)
